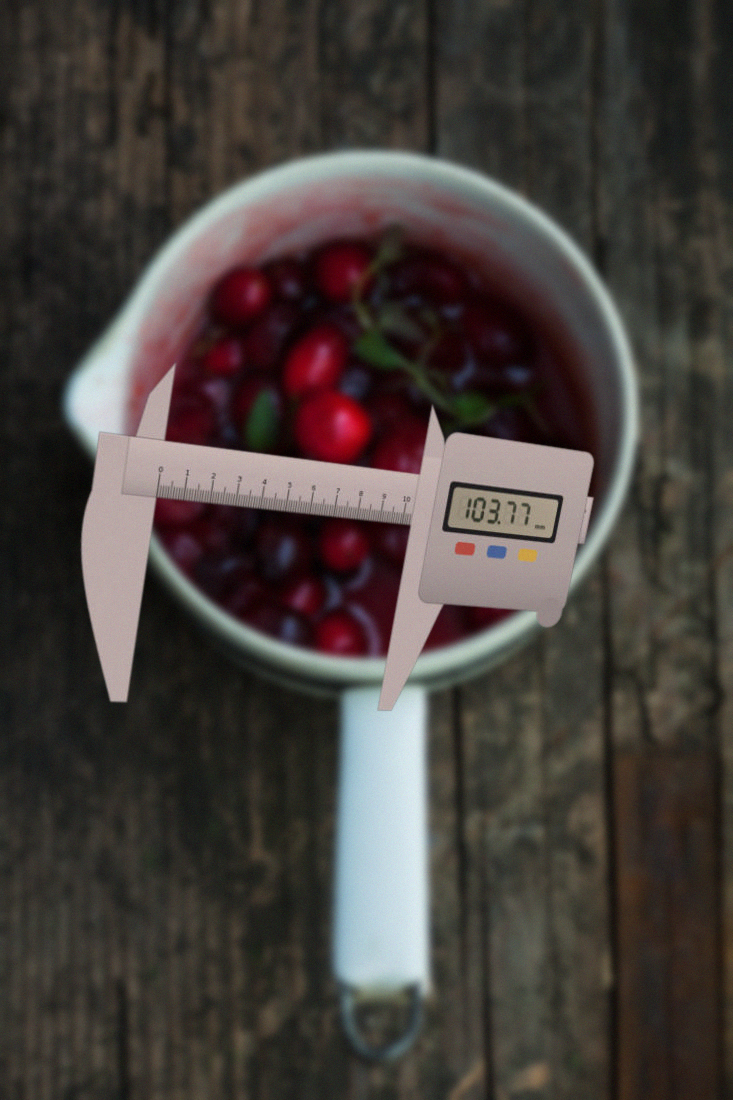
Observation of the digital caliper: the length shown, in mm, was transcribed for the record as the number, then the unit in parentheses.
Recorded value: 103.77 (mm)
